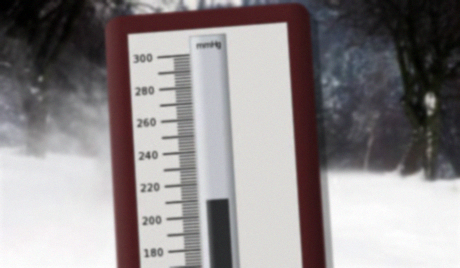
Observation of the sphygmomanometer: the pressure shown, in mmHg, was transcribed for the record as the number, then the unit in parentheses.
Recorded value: 210 (mmHg)
